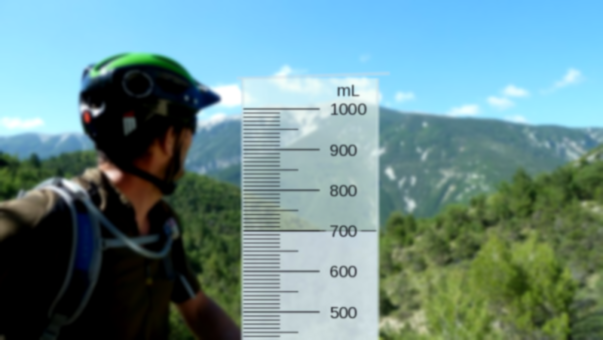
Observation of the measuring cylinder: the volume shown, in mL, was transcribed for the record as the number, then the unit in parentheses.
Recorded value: 700 (mL)
